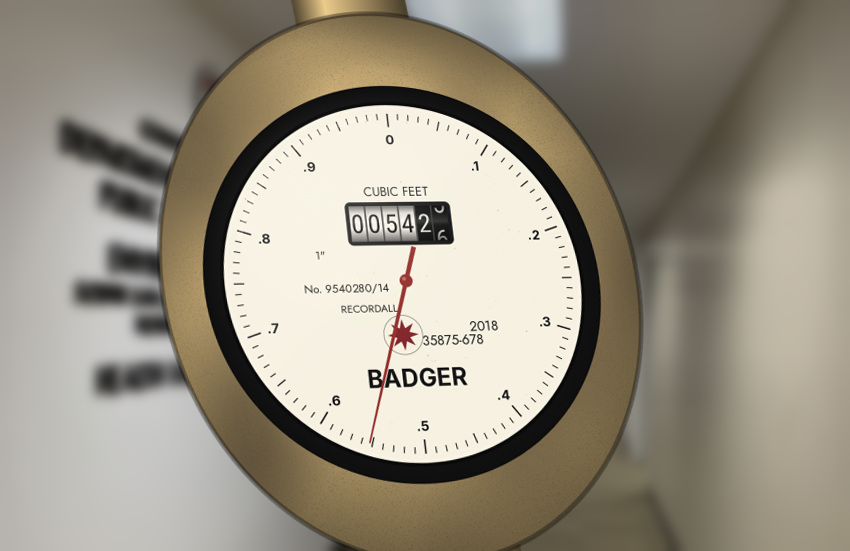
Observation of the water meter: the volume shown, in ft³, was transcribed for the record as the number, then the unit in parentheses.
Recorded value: 5425.55 (ft³)
